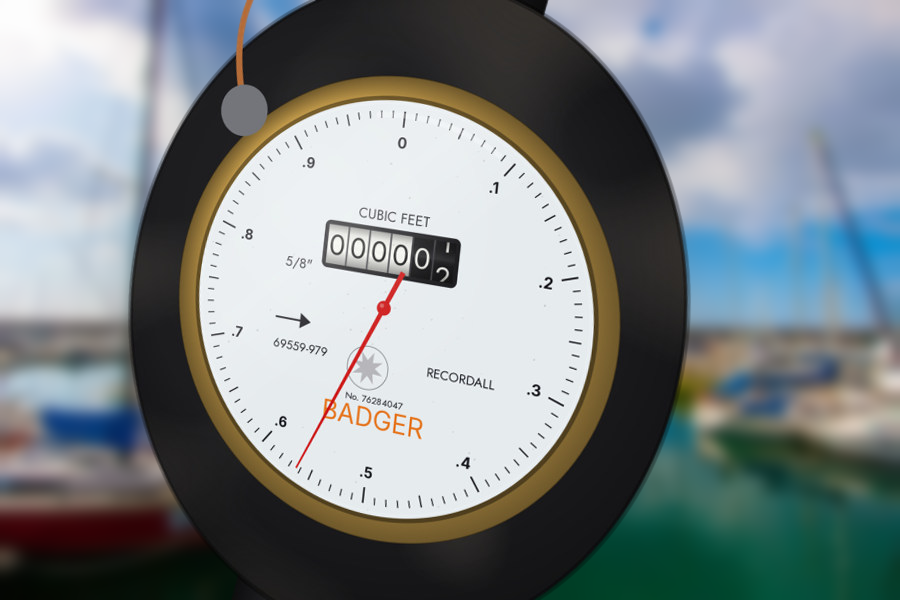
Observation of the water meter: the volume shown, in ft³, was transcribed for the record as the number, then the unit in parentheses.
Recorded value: 1.56 (ft³)
